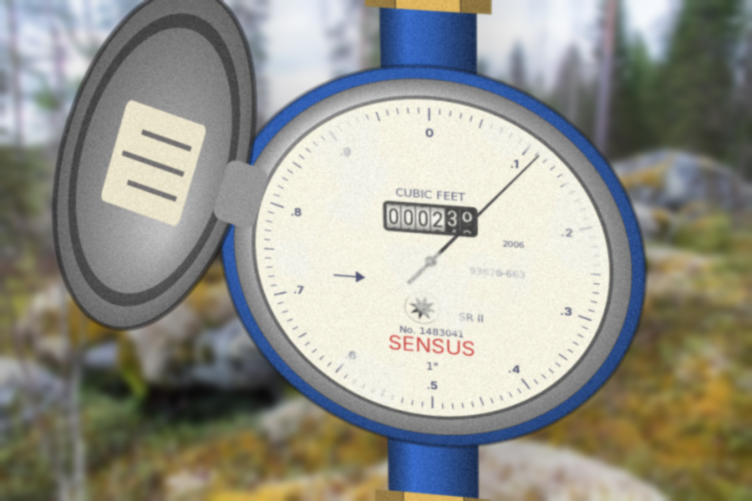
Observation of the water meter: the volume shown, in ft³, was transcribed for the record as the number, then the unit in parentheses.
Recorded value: 239.11 (ft³)
